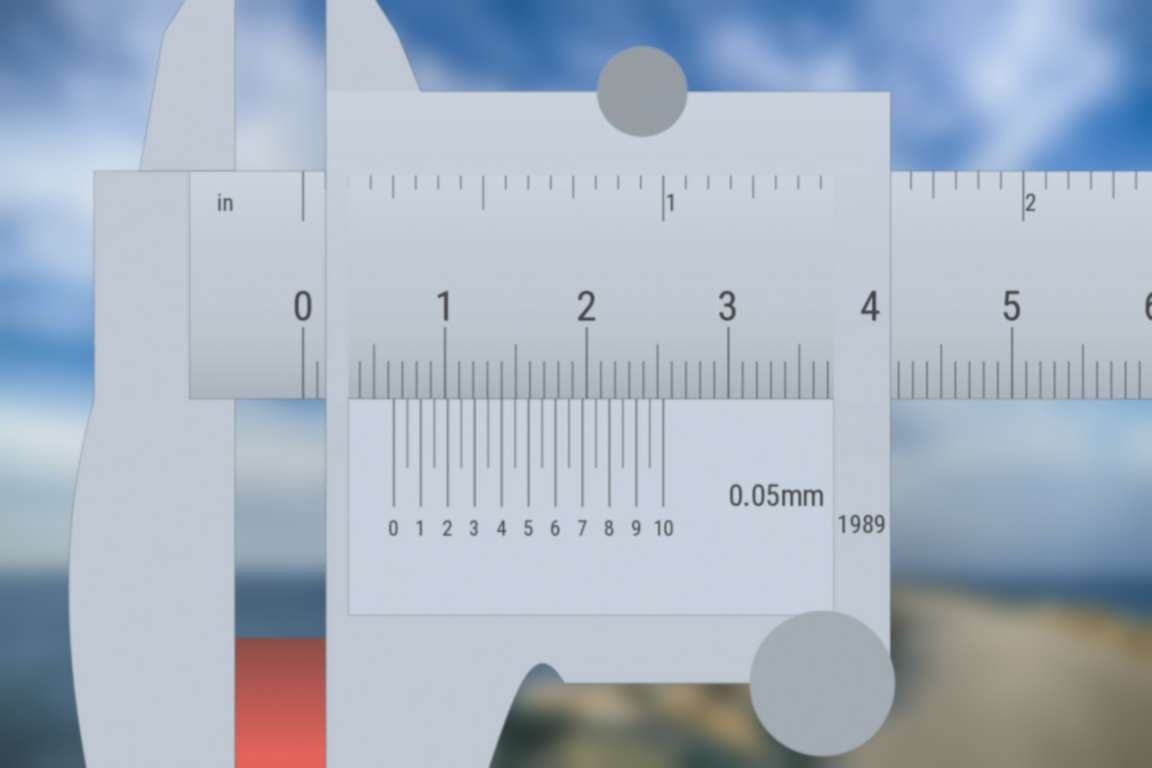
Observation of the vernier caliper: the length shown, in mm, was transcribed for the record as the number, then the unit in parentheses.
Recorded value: 6.4 (mm)
